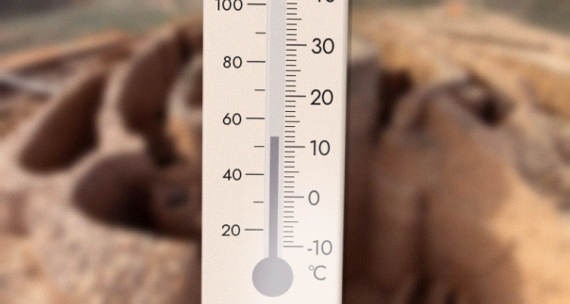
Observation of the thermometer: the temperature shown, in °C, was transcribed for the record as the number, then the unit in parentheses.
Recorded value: 12 (°C)
